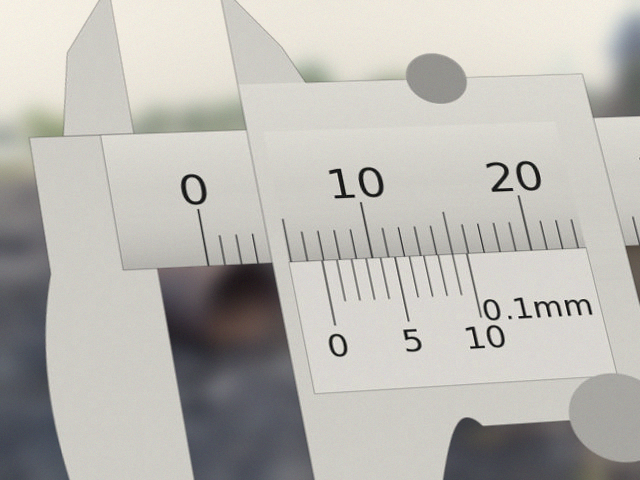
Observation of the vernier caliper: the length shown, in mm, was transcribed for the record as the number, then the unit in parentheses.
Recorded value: 6.9 (mm)
